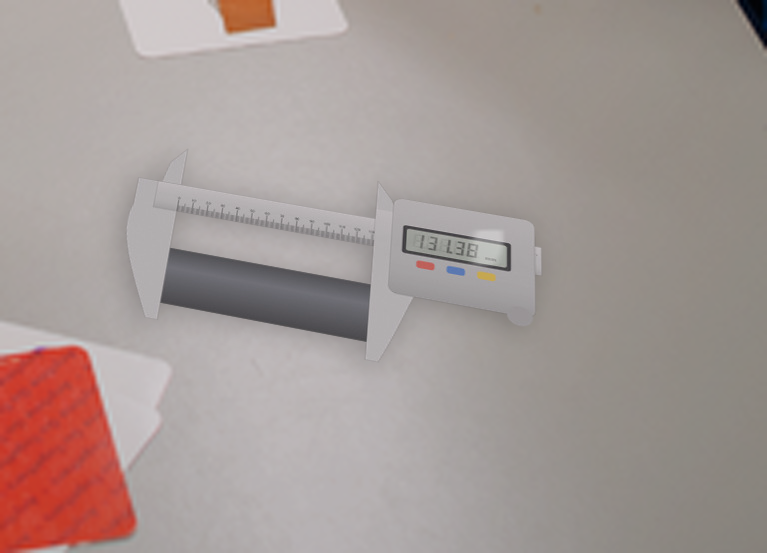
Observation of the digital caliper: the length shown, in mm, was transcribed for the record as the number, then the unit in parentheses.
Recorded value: 131.38 (mm)
